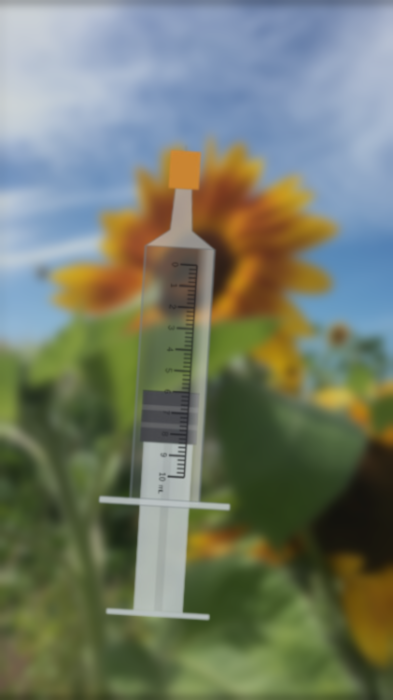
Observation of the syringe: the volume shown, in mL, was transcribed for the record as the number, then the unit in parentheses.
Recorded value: 6 (mL)
